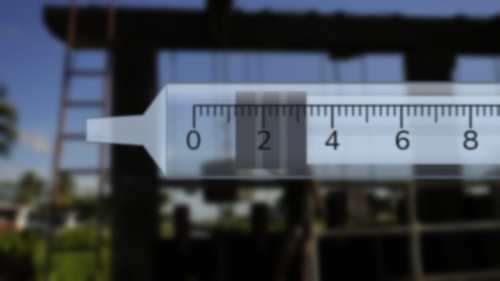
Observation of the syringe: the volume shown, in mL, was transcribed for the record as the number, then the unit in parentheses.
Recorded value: 1.2 (mL)
